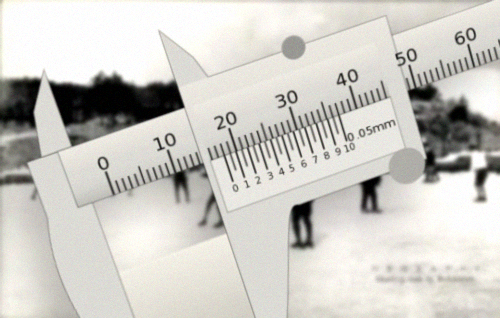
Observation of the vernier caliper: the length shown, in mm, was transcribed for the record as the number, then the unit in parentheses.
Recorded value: 18.0 (mm)
